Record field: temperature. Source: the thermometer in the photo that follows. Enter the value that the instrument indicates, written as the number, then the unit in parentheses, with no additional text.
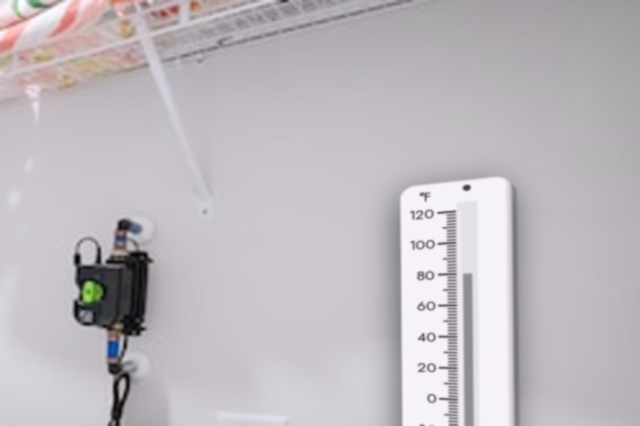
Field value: 80 (°F)
